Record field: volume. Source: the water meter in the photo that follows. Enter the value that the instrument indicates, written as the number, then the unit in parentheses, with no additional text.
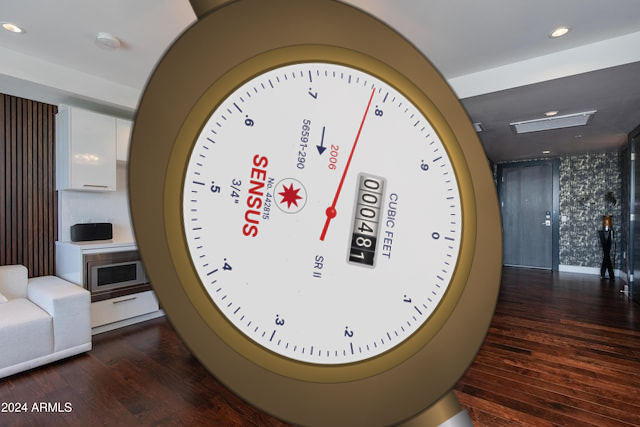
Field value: 480.78 (ft³)
